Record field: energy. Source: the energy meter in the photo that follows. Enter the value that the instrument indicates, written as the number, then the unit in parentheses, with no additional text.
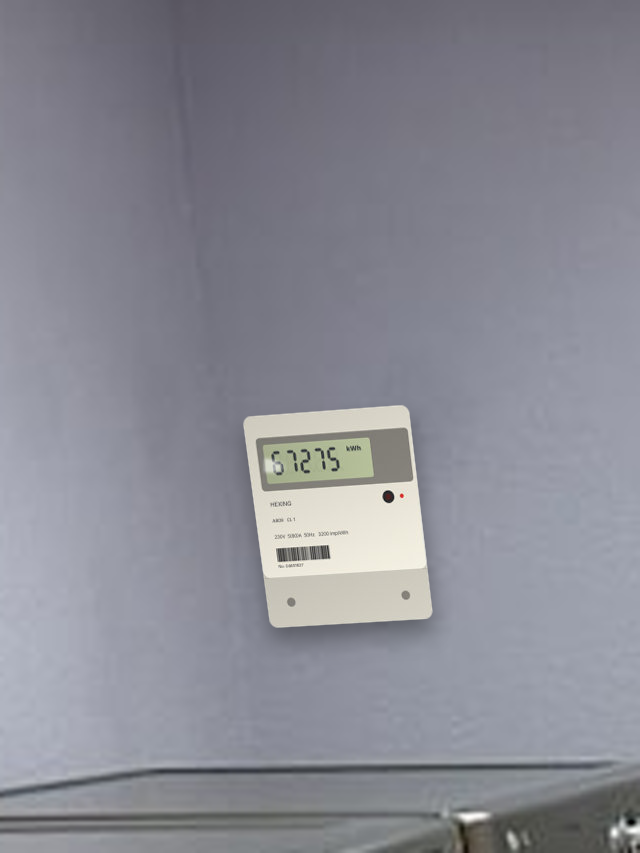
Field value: 67275 (kWh)
